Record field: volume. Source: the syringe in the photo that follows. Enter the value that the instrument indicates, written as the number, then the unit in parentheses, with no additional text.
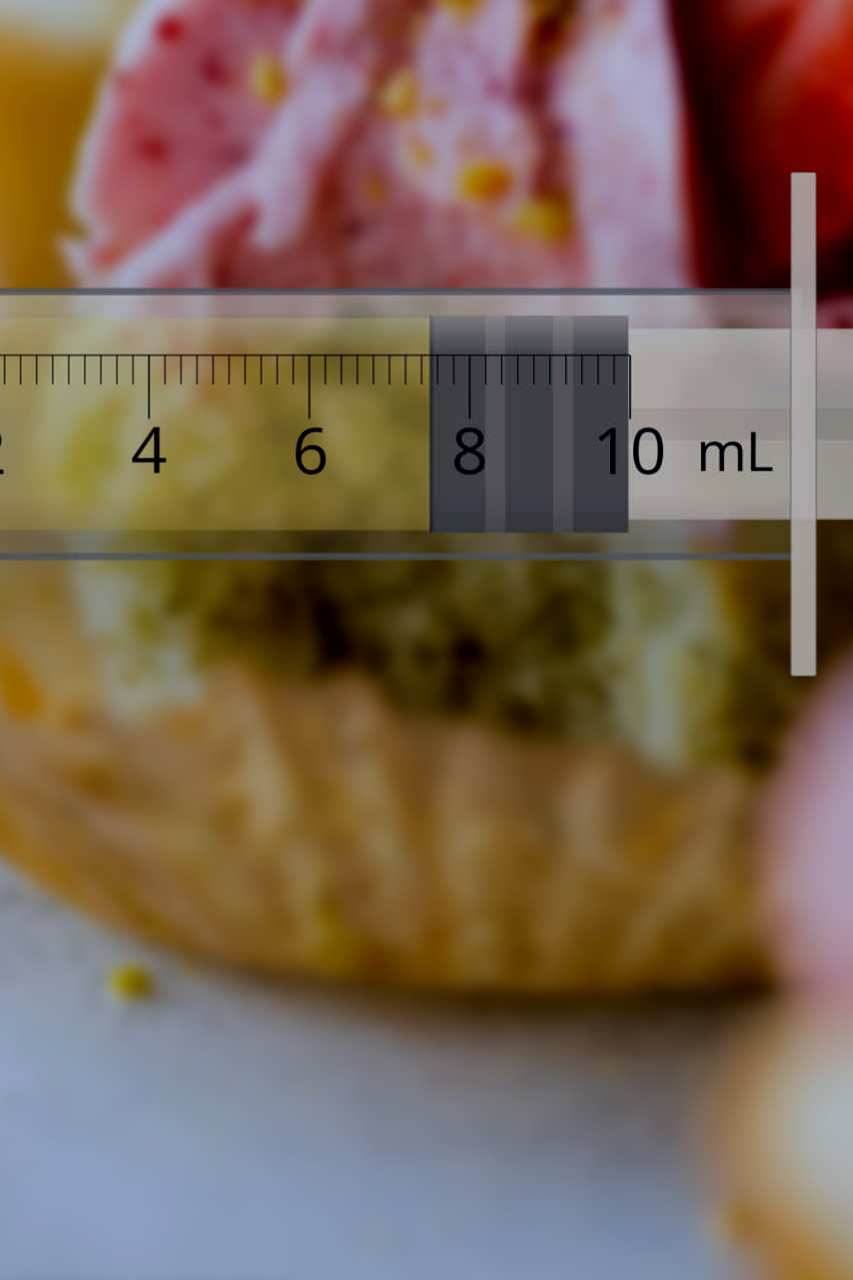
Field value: 7.5 (mL)
